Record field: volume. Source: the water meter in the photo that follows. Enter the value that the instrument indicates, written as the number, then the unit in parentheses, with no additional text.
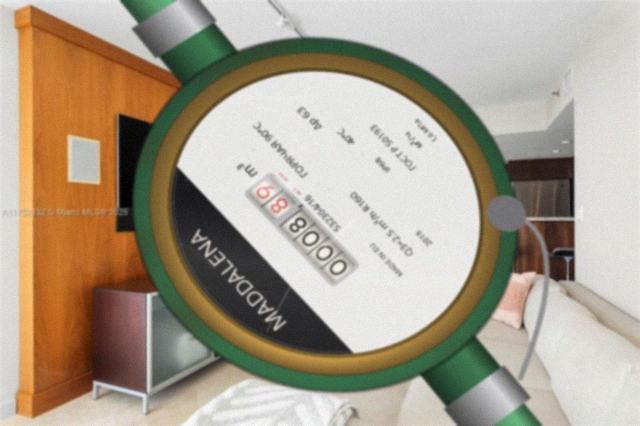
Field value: 8.89 (m³)
